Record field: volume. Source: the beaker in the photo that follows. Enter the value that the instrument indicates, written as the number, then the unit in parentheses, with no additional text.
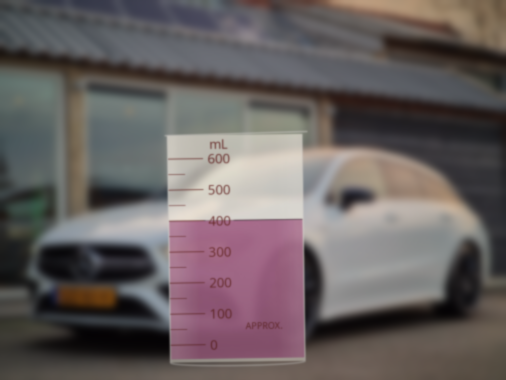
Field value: 400 (mL)
